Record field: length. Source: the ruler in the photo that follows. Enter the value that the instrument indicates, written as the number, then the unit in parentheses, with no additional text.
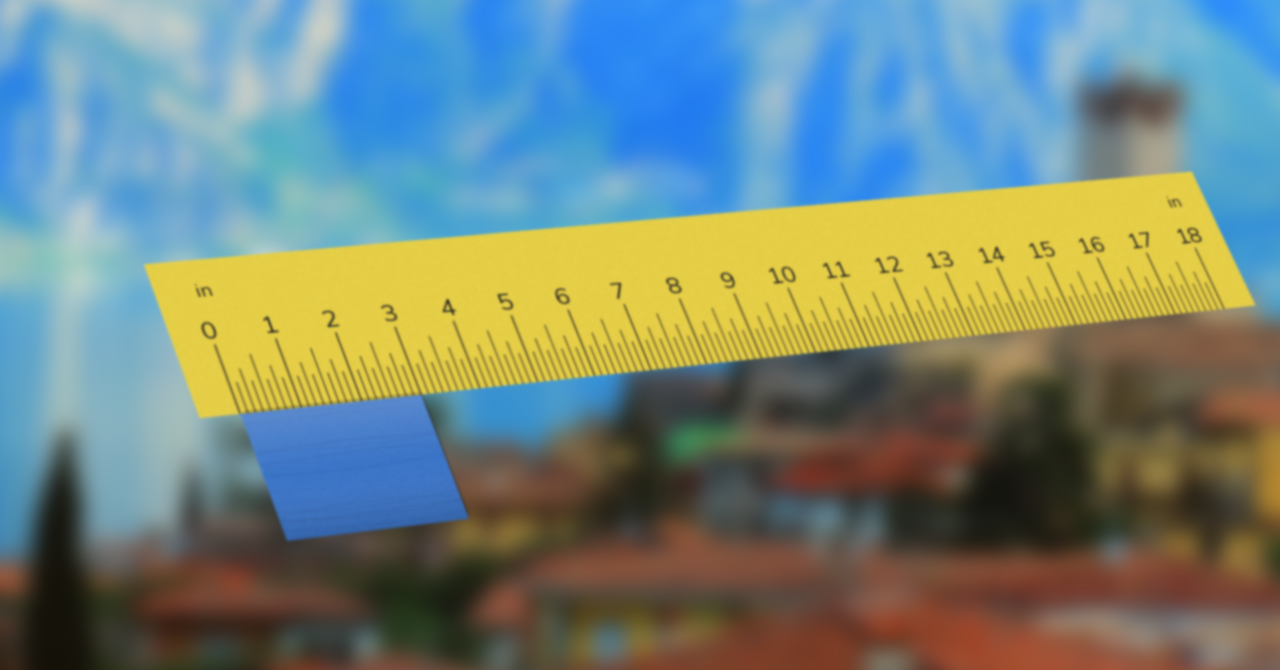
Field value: 3 (in)
